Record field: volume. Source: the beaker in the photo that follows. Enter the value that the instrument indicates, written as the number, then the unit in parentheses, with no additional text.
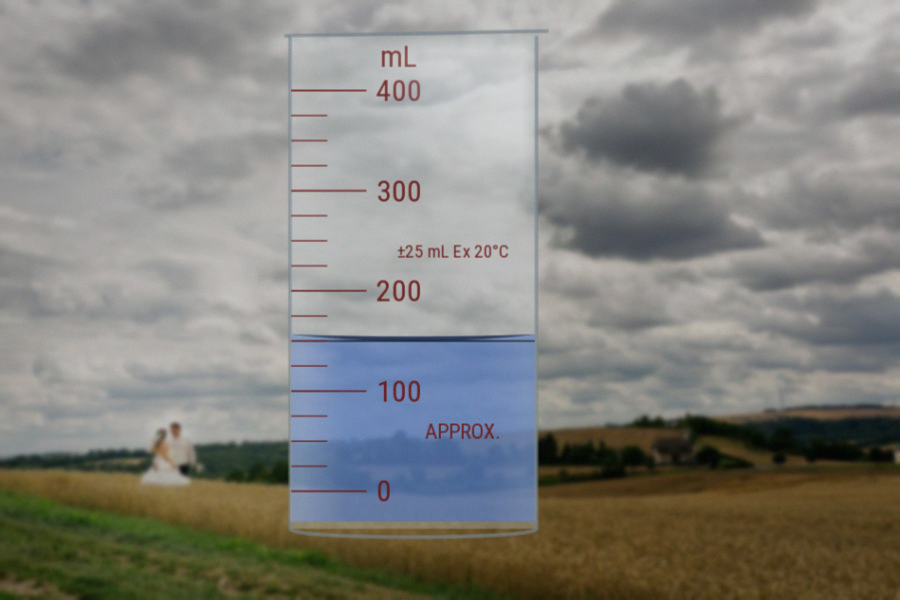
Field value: 150 (mL)
